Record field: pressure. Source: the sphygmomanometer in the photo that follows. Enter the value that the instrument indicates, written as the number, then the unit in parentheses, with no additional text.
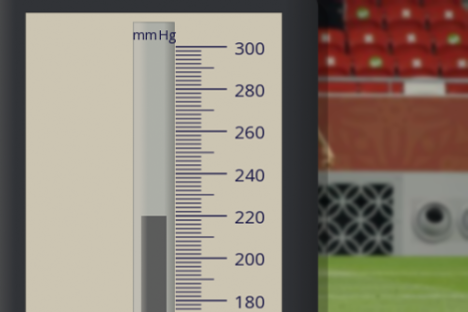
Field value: 220 (mmHg)
